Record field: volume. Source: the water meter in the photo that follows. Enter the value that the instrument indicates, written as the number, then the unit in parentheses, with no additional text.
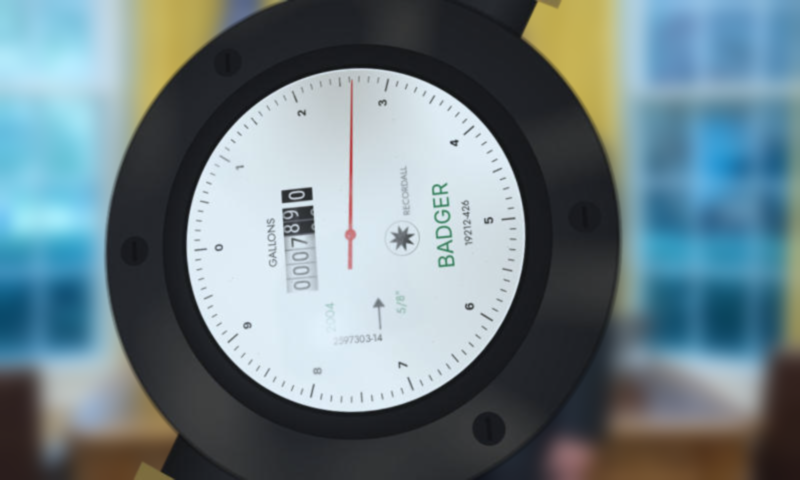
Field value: 7892.6 (gal)
